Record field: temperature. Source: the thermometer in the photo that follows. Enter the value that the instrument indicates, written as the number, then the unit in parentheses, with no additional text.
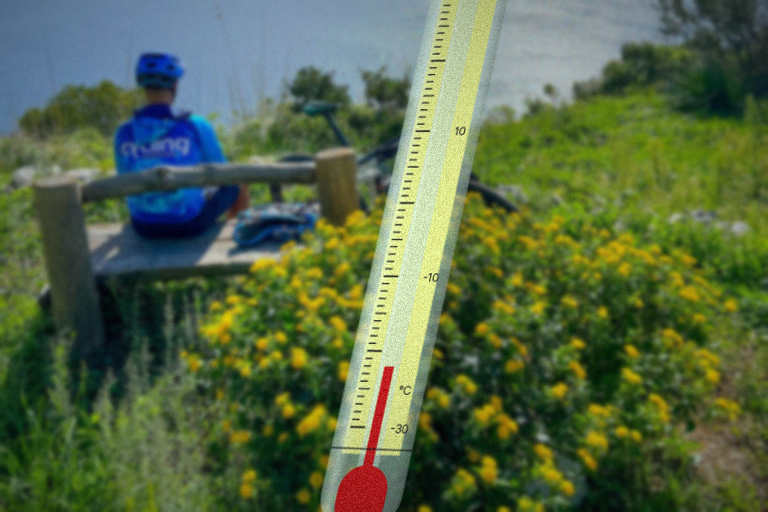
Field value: -22 (°C)
